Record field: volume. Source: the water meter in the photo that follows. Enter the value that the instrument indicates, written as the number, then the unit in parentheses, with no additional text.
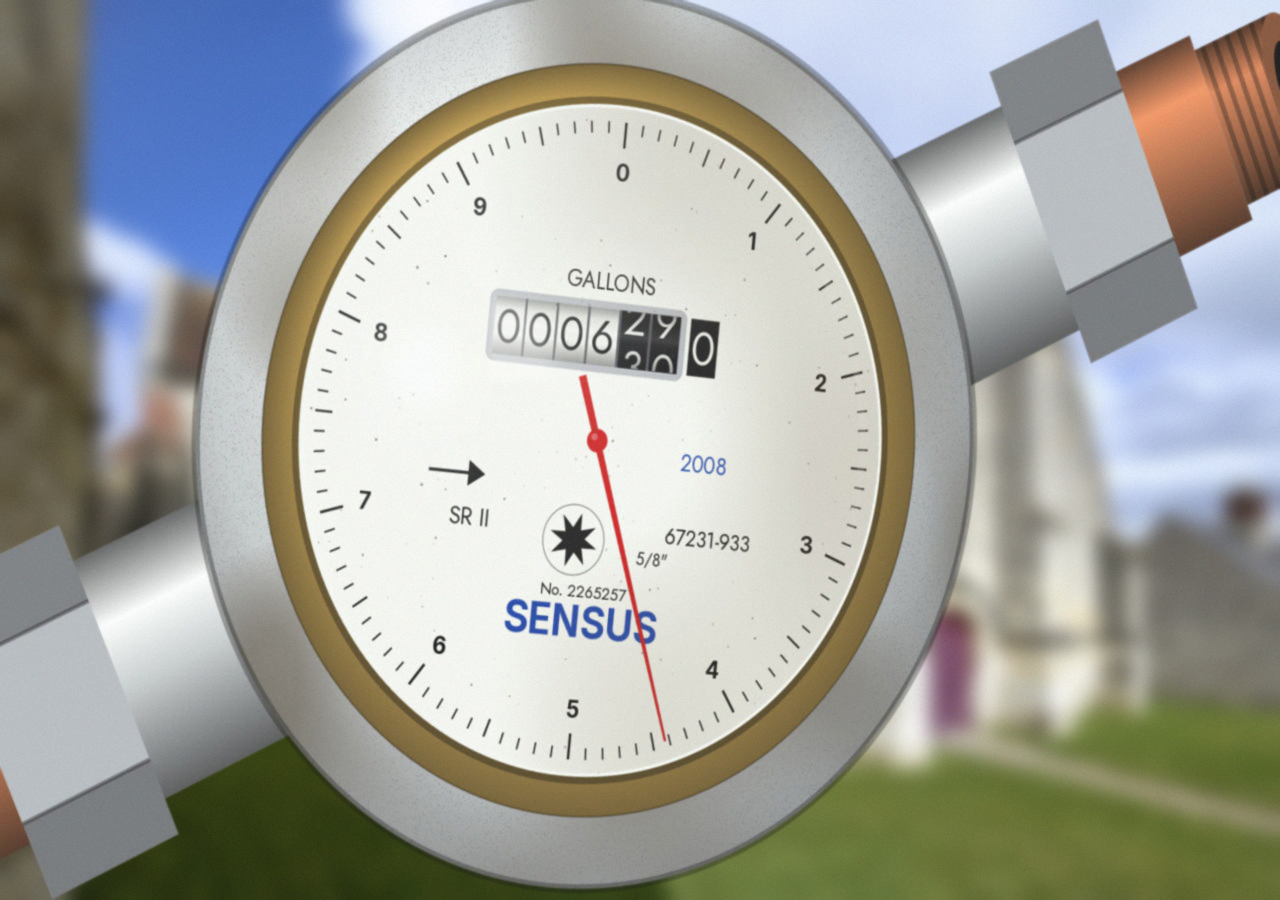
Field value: 6294.4 (gal)
